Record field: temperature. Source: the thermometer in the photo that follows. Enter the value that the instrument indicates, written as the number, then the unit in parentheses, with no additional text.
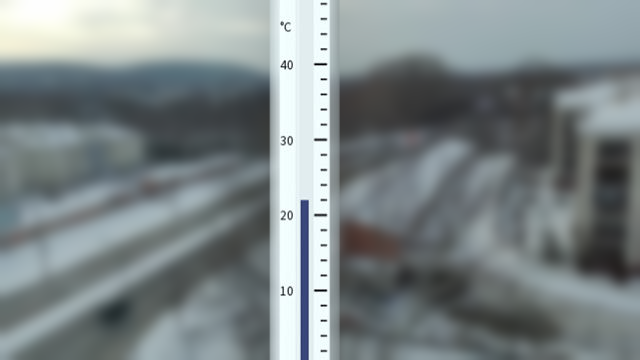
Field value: 22 (°C)
